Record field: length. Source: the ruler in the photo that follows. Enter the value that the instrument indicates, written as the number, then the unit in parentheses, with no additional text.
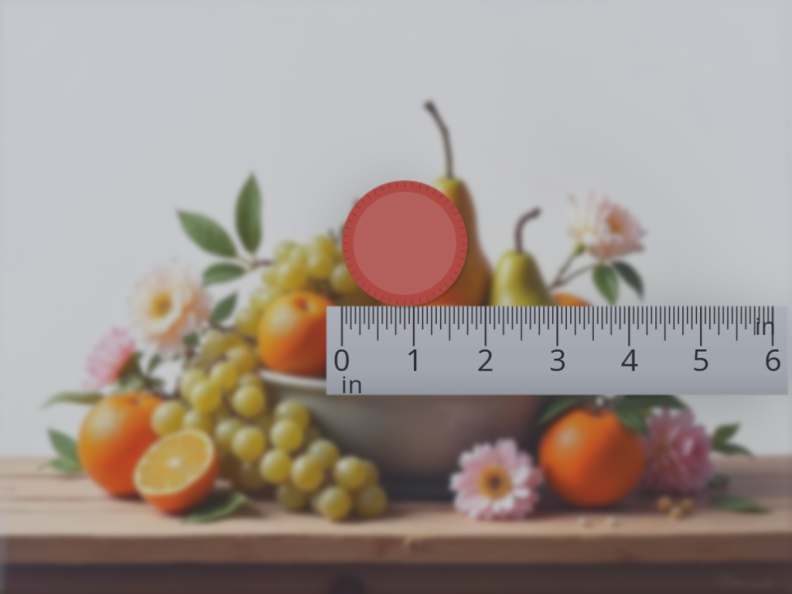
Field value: 1.75 (in)
